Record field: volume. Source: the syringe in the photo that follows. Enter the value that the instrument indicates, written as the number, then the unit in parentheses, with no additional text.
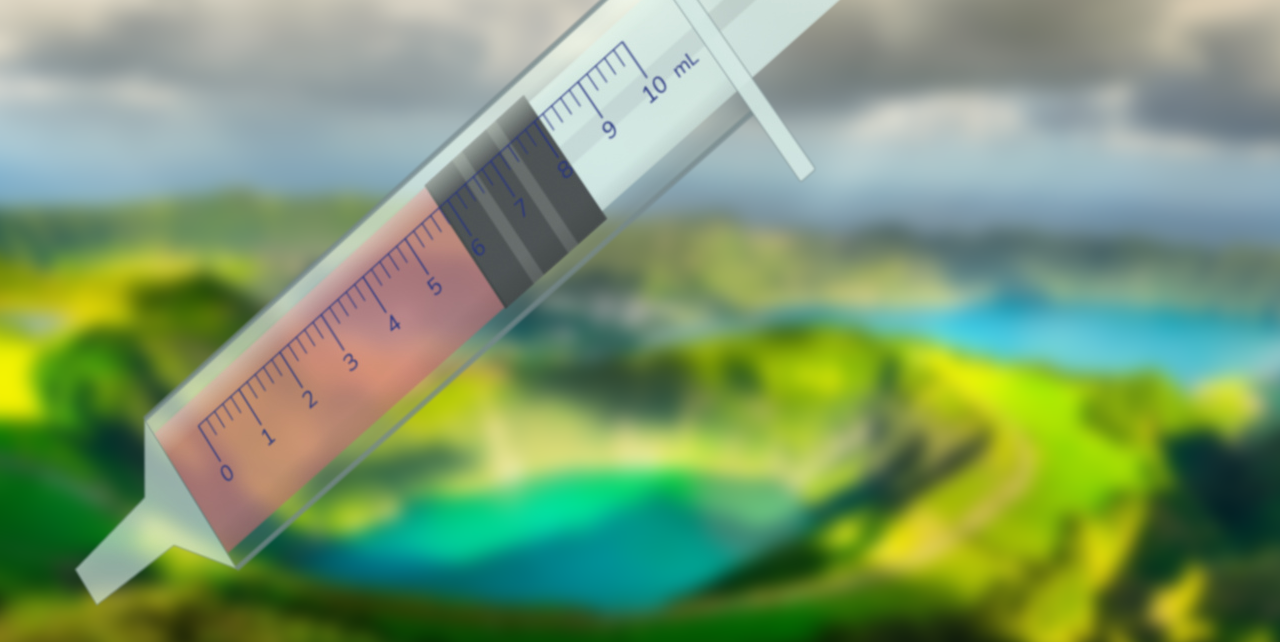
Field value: 5.8 (mL)
